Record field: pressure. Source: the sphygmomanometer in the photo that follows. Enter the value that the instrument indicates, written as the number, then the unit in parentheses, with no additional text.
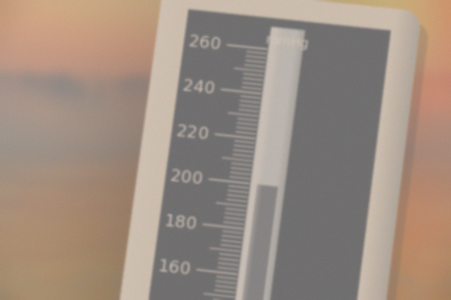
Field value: 200 (mmHg)
